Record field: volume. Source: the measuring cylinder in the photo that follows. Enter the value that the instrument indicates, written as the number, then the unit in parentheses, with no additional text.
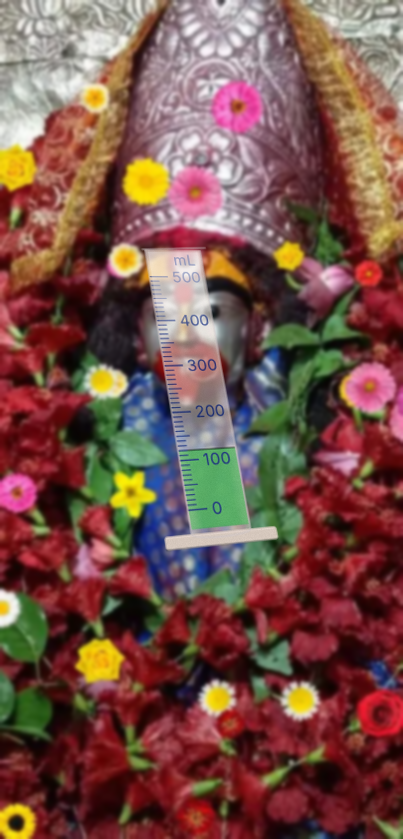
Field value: 120 (mL)
